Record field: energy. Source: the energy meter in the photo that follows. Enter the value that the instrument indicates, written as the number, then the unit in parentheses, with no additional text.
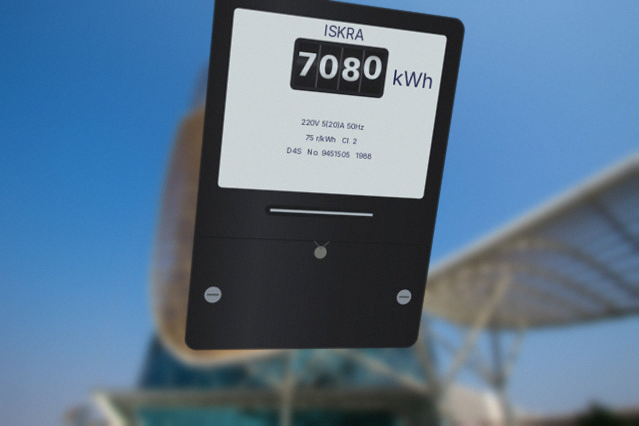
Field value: 7080 (kWh)
